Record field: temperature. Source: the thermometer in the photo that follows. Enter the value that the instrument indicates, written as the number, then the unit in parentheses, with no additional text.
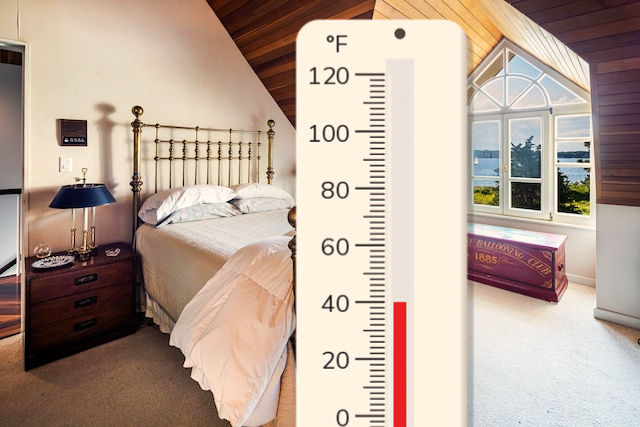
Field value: 40 (°F)
